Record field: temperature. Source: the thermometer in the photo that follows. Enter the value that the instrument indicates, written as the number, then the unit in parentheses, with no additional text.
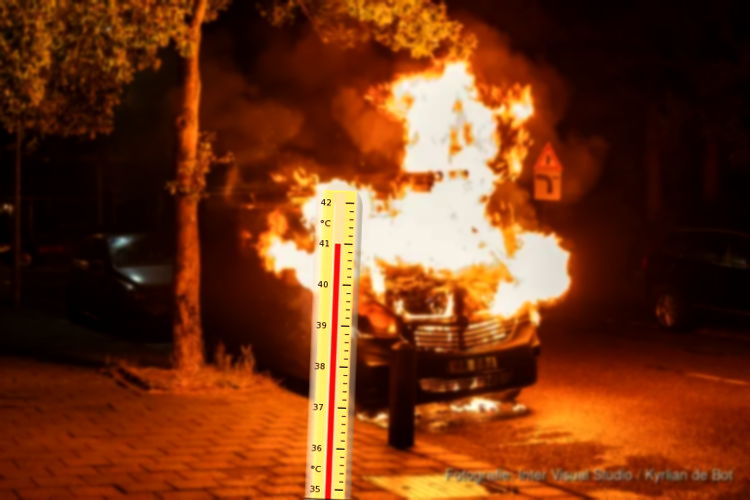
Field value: 41 (°C)
